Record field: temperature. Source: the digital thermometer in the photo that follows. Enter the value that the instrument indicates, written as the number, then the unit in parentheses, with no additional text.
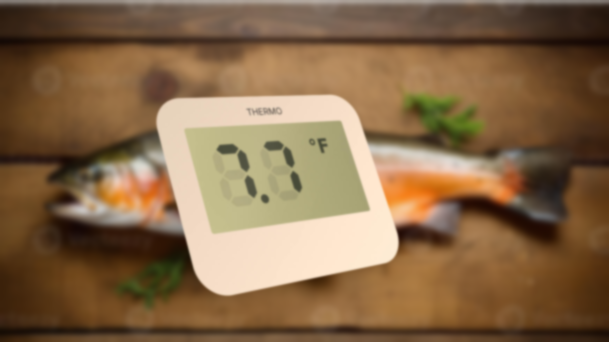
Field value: 7.7 (°F)
